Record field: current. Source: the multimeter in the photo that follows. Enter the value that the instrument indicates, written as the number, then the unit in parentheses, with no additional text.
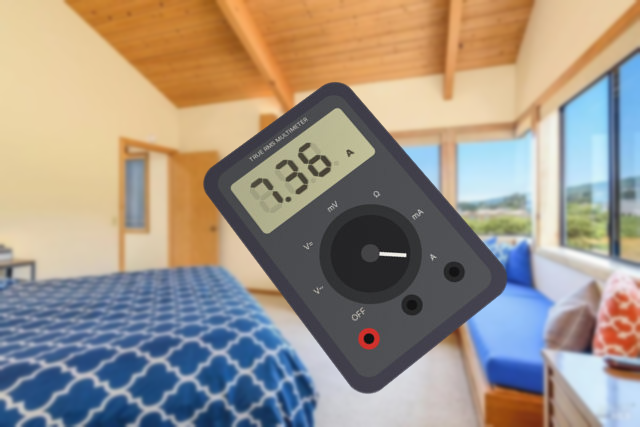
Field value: 7.36 (A)
